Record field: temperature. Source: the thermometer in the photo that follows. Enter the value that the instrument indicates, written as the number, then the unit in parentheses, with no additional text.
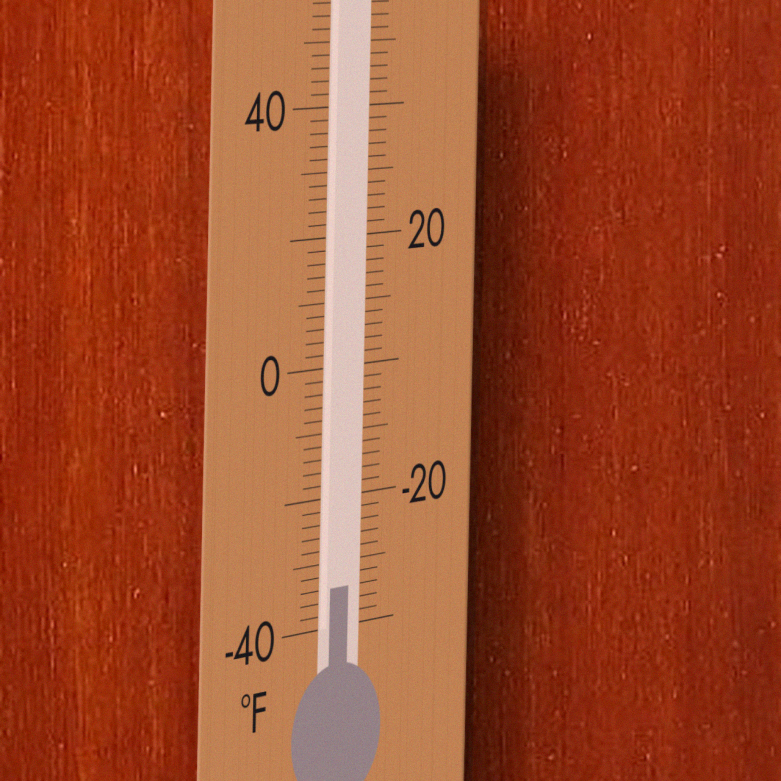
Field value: -34 (°F)
